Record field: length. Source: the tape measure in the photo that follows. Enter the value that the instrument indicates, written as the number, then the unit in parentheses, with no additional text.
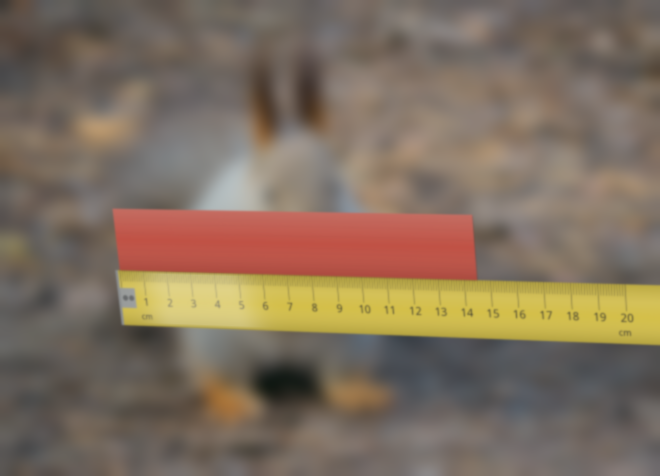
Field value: 14.5 (cm)
